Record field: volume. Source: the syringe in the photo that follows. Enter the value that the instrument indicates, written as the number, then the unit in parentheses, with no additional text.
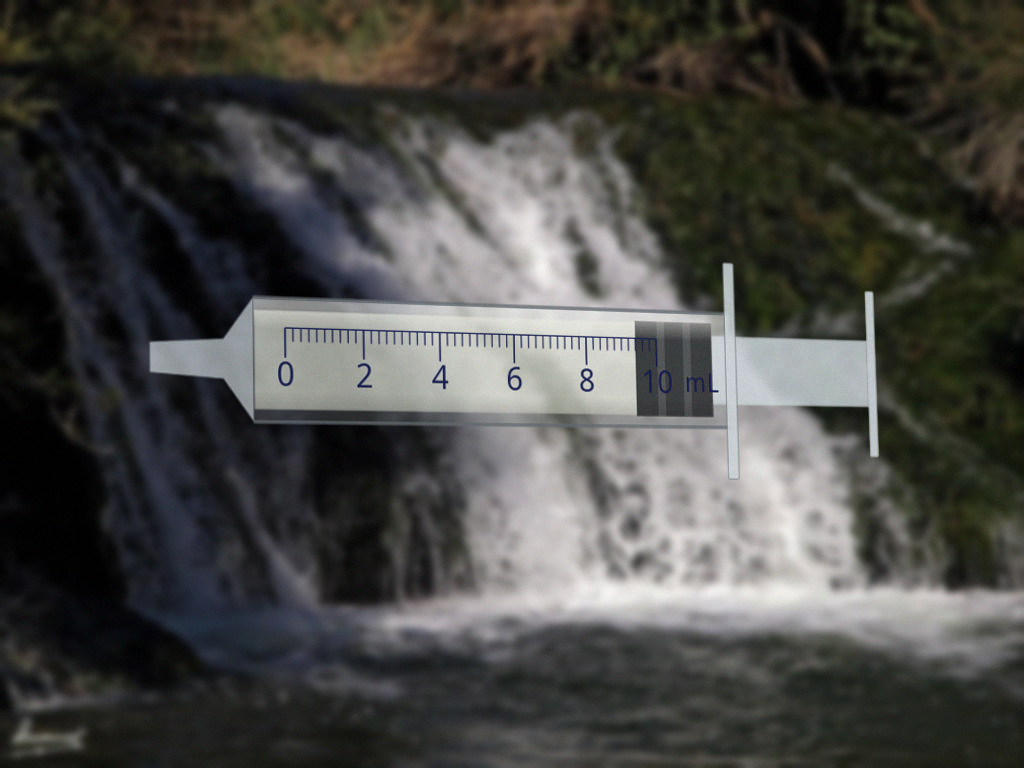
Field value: 9.4 (mL)
